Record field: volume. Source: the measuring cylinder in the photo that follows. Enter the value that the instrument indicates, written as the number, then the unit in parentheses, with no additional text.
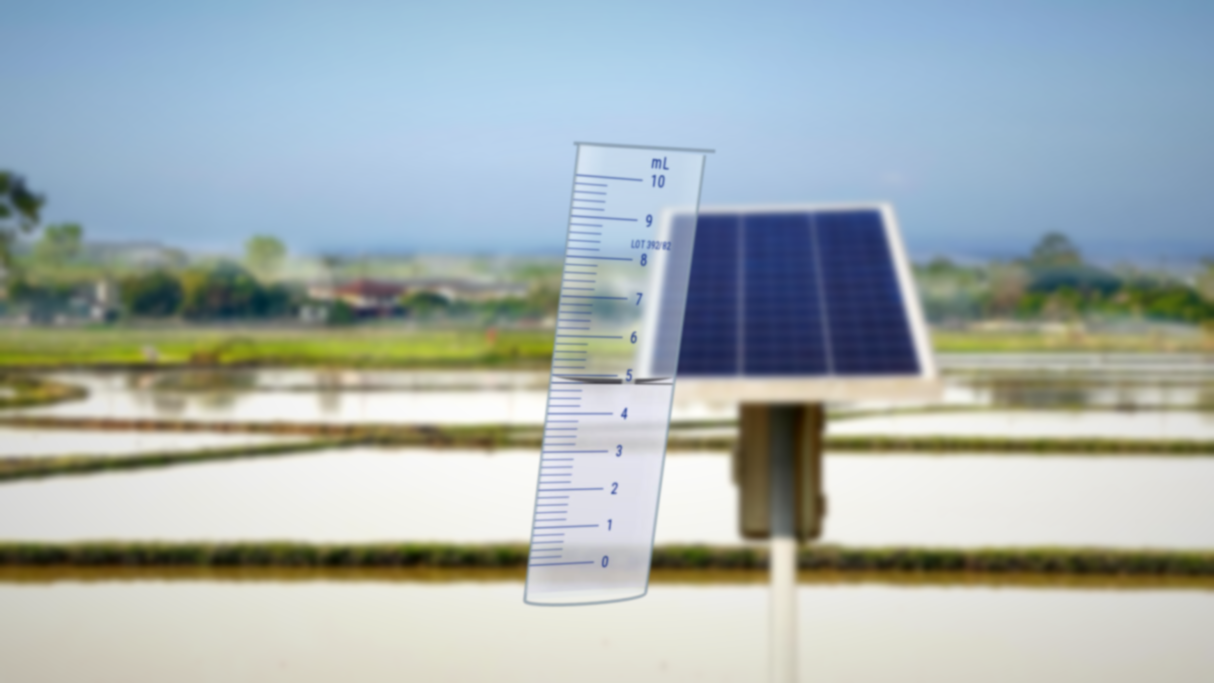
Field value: 4.8 (mL)
